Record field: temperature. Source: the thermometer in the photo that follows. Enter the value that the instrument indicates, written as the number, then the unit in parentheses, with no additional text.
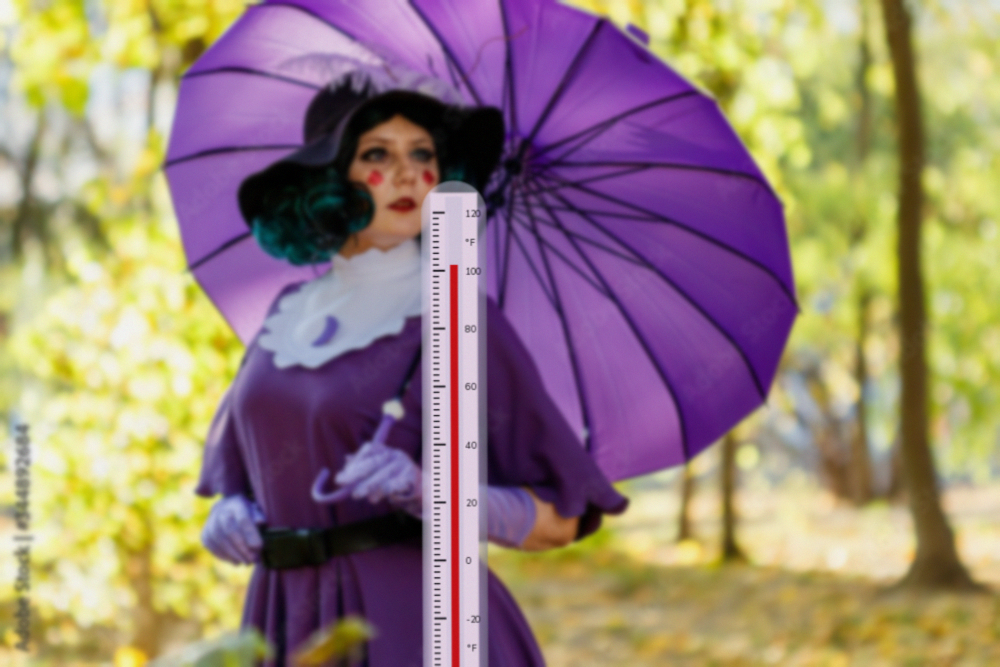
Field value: 102 (°F)
